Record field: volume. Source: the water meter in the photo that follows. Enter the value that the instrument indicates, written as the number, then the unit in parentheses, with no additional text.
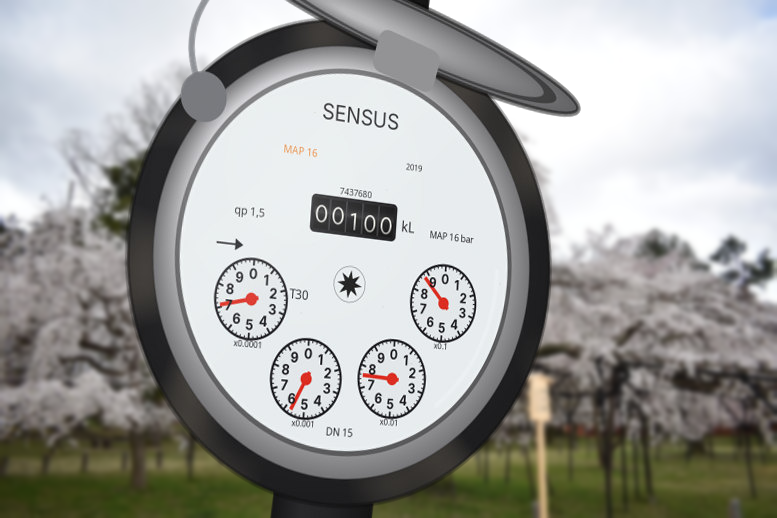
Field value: 99.8757 (kL)
